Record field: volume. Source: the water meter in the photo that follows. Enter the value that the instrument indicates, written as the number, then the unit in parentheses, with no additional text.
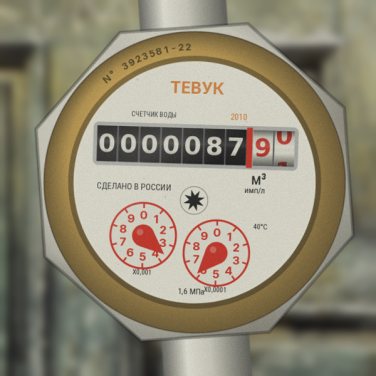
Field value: 87.9036 (m³)
